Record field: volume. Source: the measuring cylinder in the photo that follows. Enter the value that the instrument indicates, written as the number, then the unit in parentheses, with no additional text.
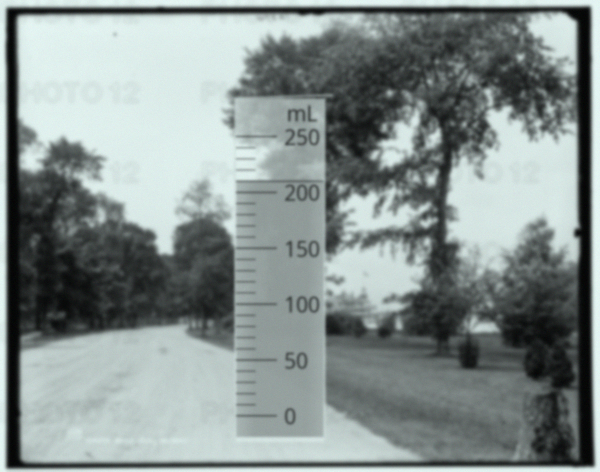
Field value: 210 (mL)
